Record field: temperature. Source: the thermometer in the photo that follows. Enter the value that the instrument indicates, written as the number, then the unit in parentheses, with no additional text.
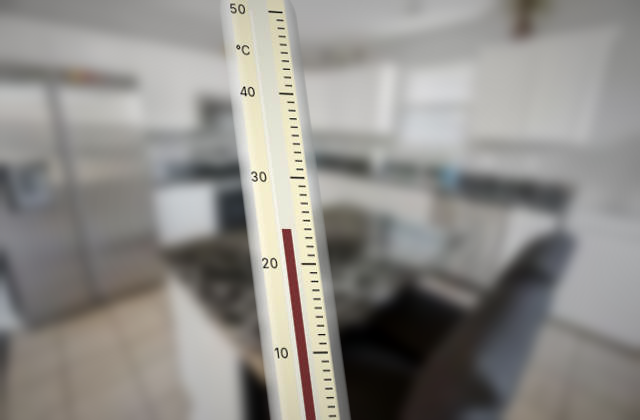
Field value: 24 (°C)
